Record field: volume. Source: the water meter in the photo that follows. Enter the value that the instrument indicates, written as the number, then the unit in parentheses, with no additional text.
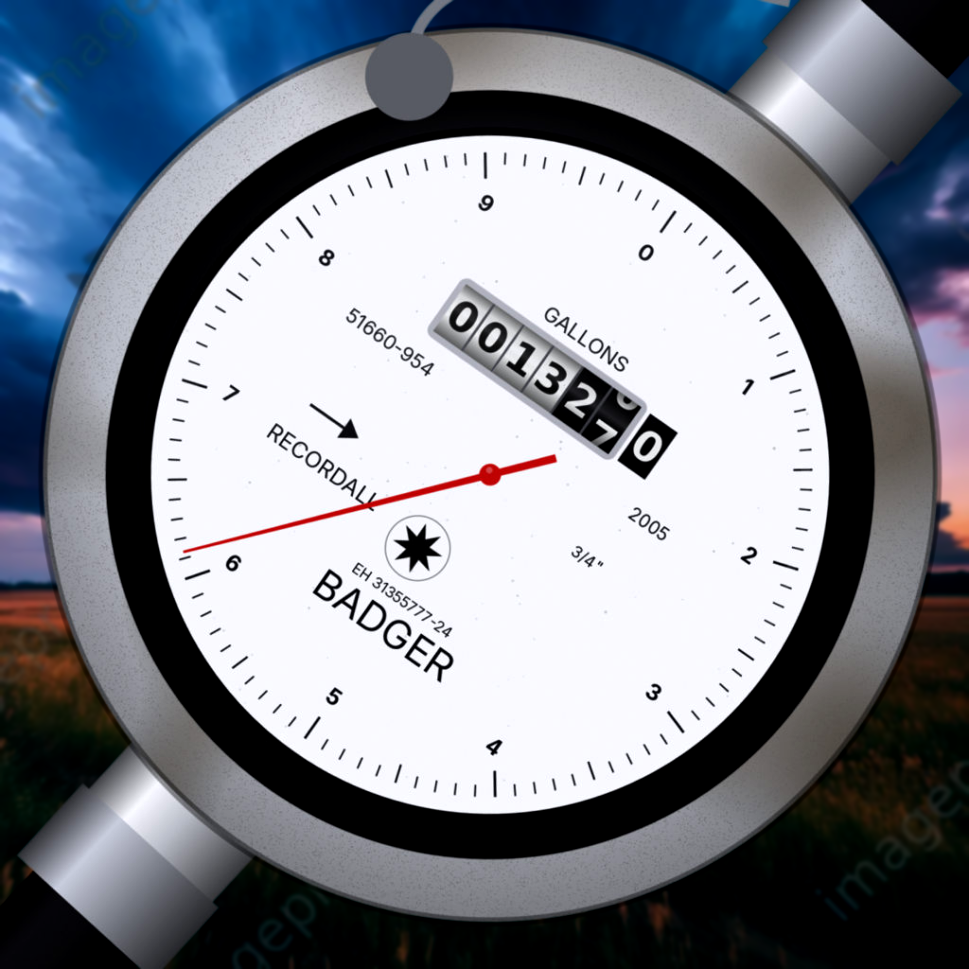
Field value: 13266.1 (gal)
